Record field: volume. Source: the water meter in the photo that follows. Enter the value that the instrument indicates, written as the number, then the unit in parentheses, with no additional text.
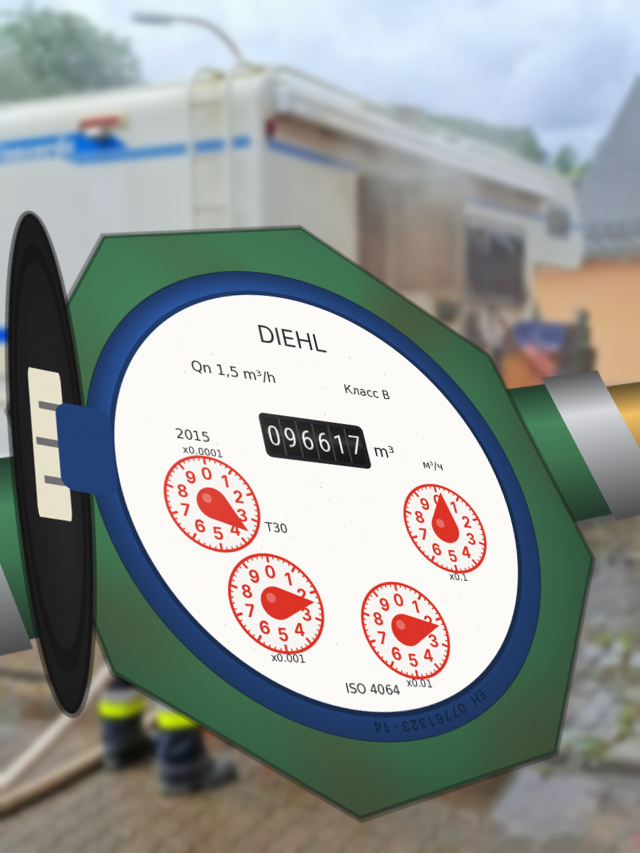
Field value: 96617.0223 (m³)
